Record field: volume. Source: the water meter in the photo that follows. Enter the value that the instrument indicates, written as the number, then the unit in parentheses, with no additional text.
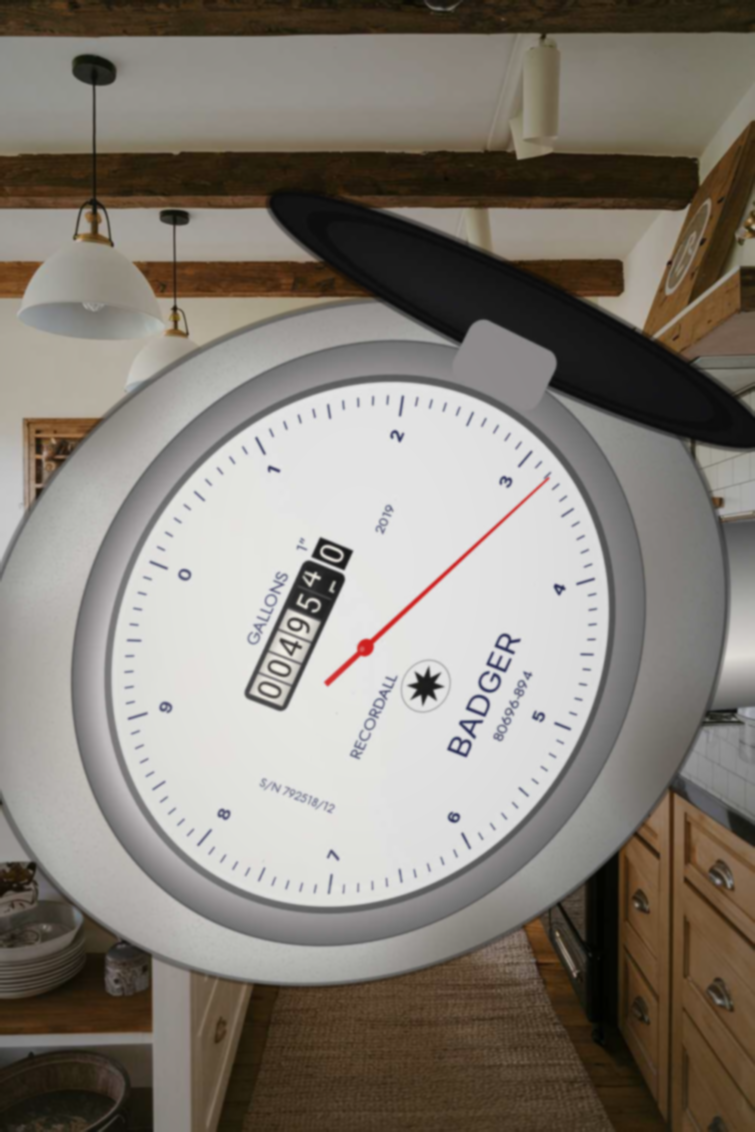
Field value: 49543.2 (gal)
